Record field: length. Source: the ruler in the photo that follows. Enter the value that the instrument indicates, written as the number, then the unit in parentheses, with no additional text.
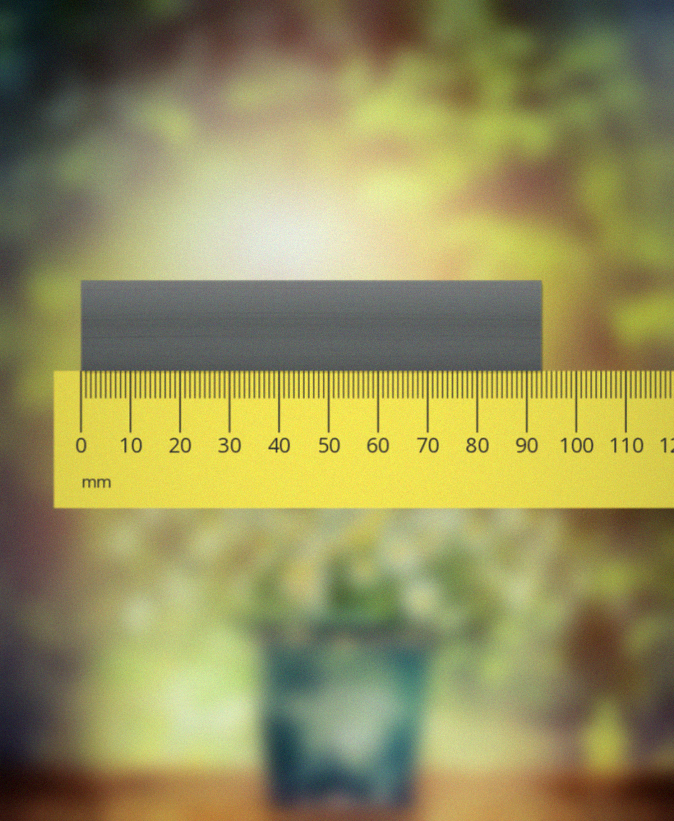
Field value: 93 (mm)
